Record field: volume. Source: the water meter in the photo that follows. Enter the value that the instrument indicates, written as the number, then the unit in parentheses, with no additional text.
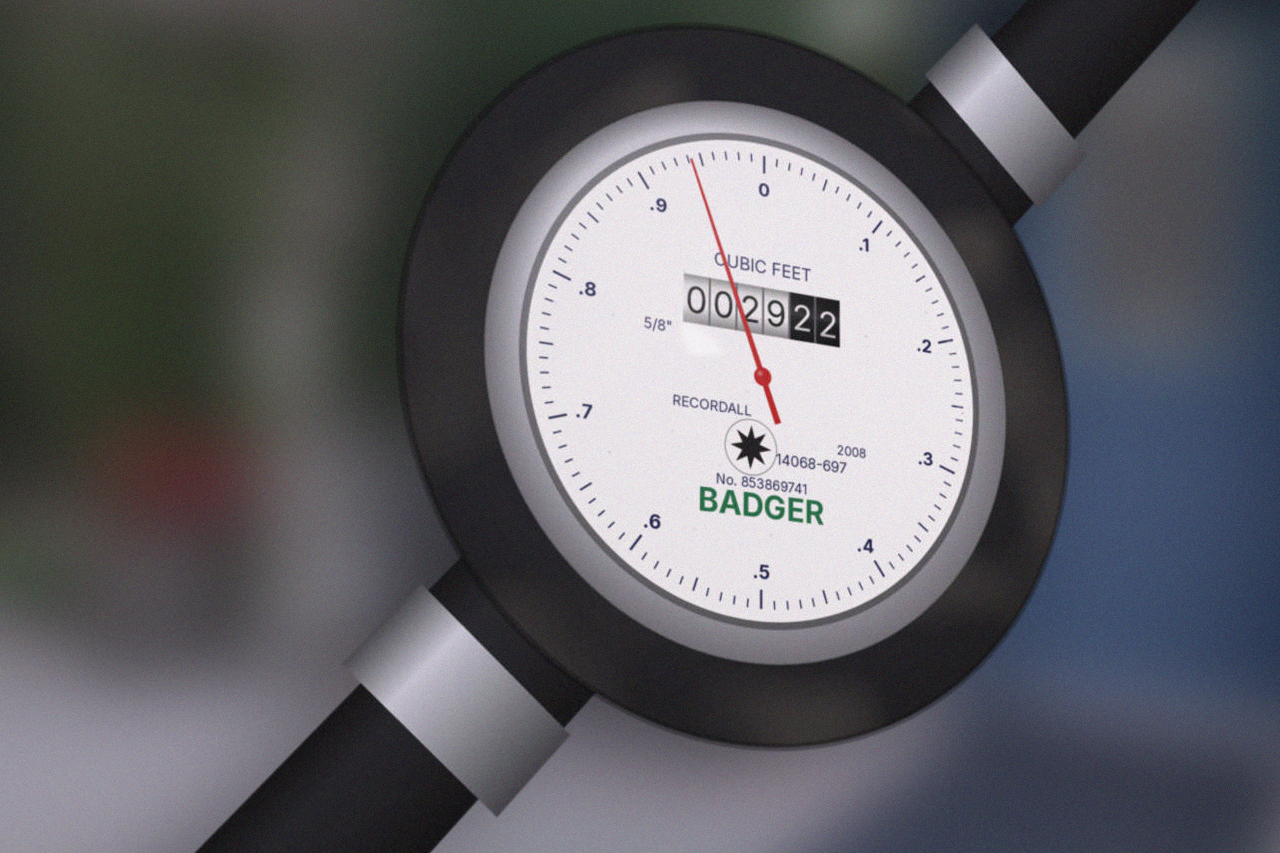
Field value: 2921.94 (ft³)
